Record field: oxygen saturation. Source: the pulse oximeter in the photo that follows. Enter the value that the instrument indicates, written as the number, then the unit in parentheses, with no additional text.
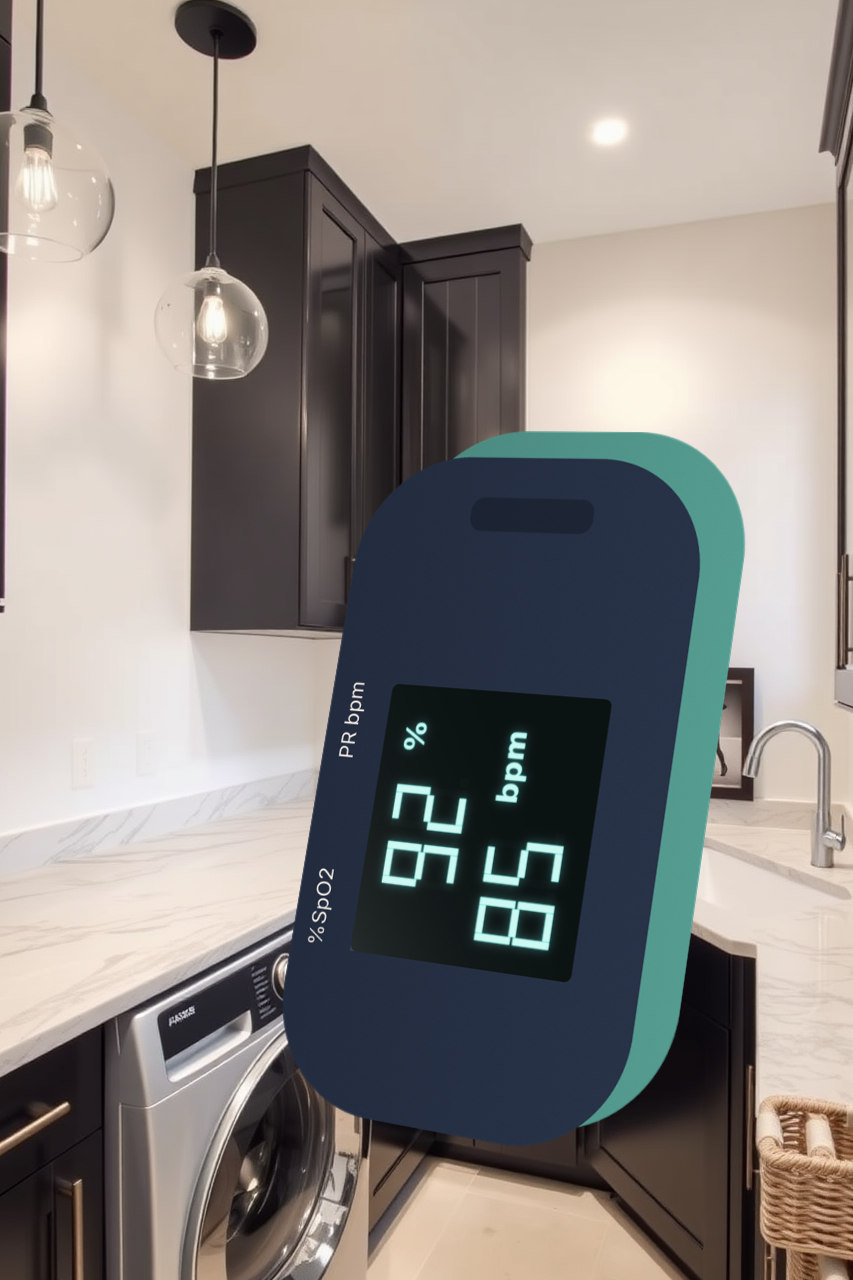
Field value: 92 (%)
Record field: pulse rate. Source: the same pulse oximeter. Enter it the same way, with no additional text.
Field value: 85 (bpm)
